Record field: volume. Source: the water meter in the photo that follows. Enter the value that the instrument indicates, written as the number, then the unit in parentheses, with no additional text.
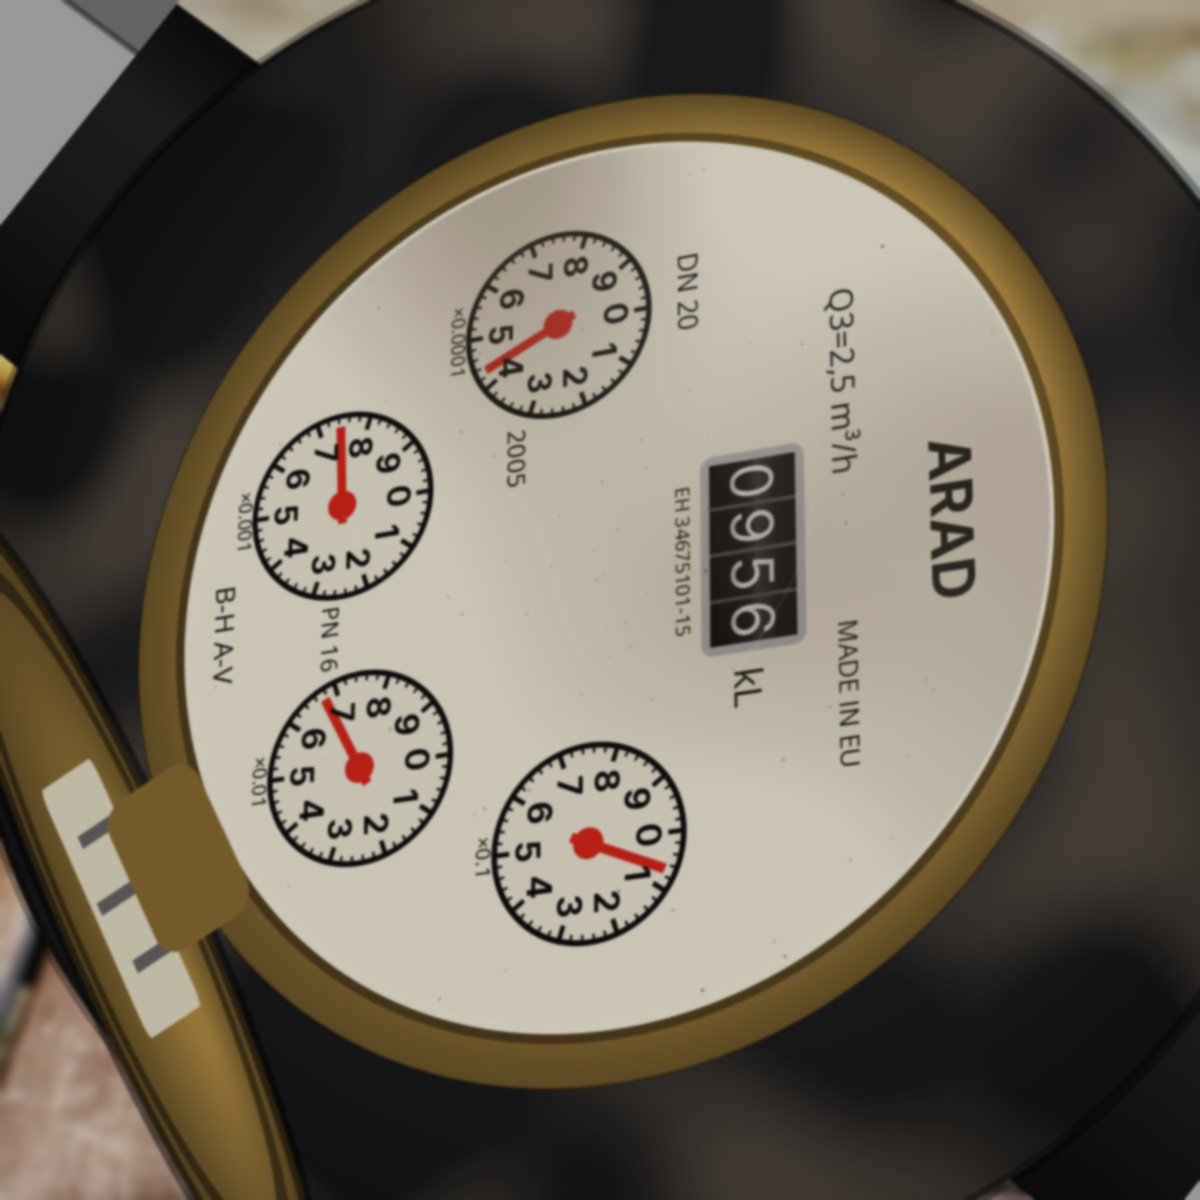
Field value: 956.0674 (kL)
